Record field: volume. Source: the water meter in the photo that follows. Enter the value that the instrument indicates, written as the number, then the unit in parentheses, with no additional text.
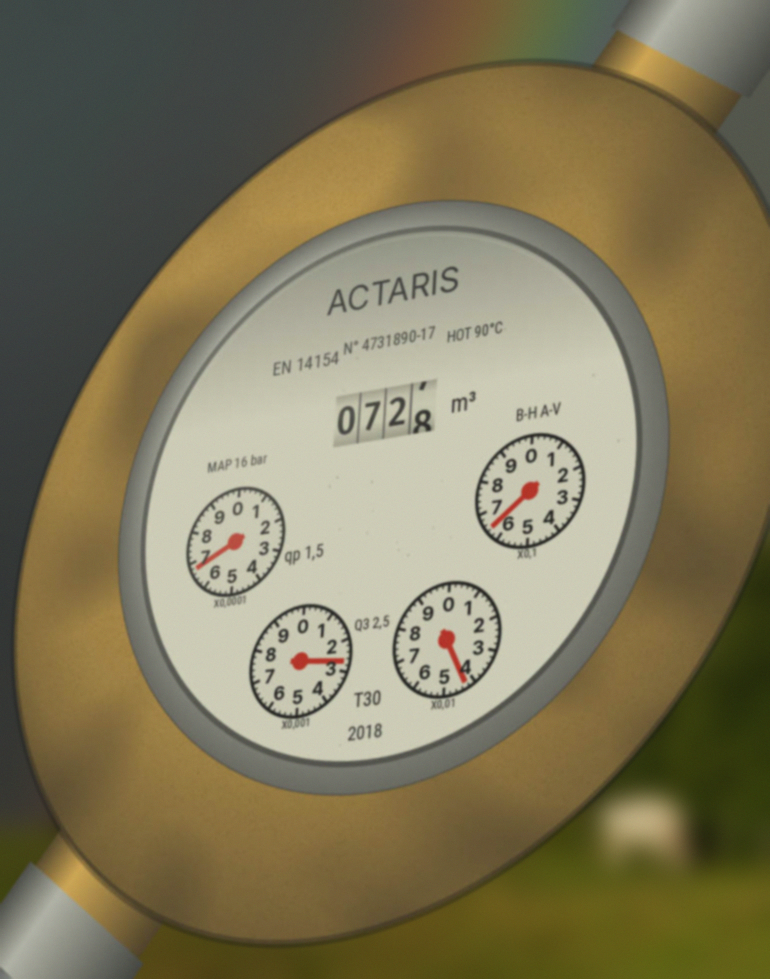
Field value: 727.6426 (m³)
